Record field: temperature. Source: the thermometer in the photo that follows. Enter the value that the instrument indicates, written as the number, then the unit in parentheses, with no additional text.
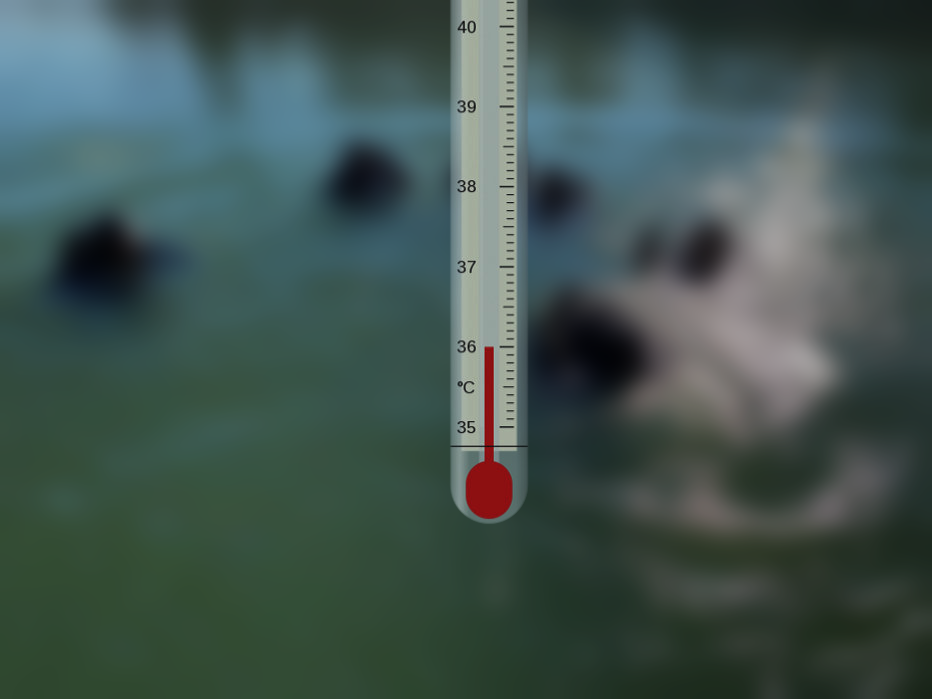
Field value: 36 (°C)
